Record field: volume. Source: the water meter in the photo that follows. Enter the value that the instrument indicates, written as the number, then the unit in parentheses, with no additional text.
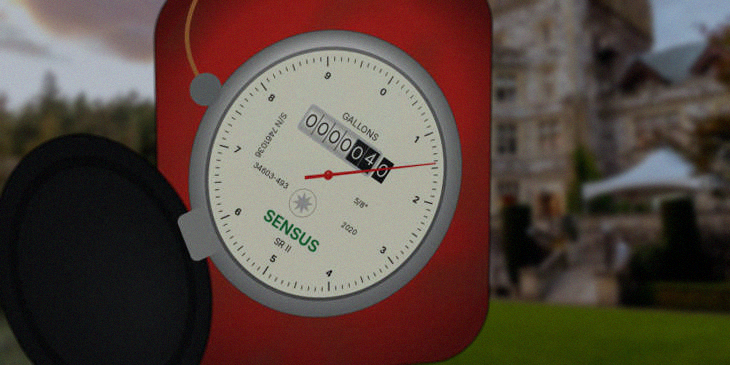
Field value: 41.4 (gal)
